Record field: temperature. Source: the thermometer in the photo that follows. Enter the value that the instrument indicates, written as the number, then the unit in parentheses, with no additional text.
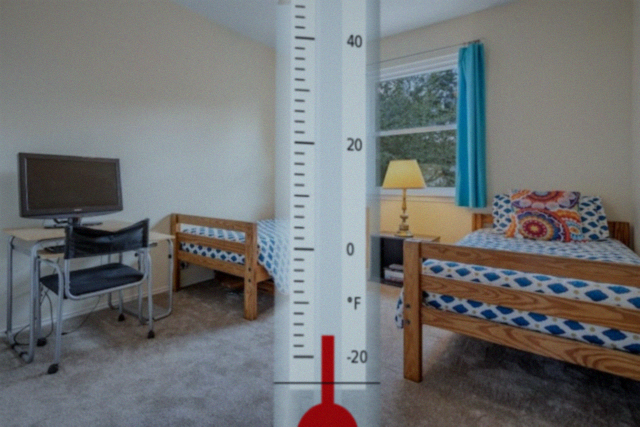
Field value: -16 (°F)
